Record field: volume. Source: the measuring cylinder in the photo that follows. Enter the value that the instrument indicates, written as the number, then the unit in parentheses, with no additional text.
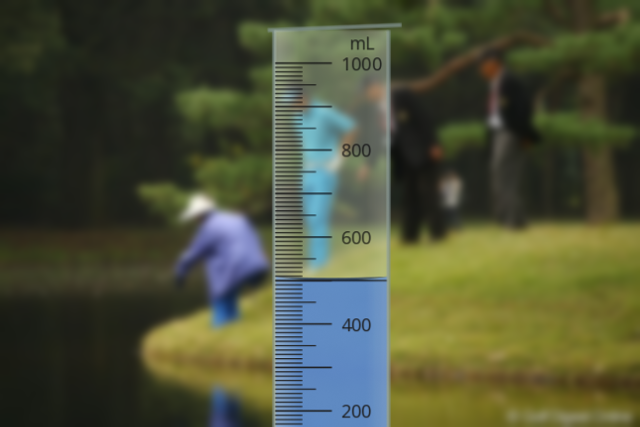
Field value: 500 (mL)
